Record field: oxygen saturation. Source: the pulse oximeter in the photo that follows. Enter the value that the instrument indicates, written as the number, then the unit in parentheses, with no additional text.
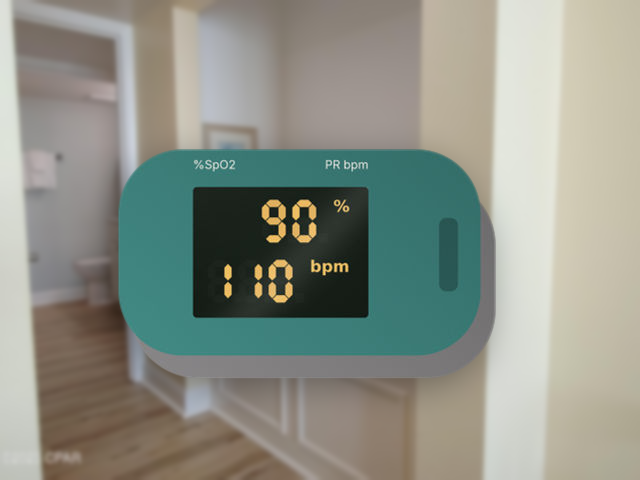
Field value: 90 (%)
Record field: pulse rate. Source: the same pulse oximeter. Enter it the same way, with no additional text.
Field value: 110 (bpm)
